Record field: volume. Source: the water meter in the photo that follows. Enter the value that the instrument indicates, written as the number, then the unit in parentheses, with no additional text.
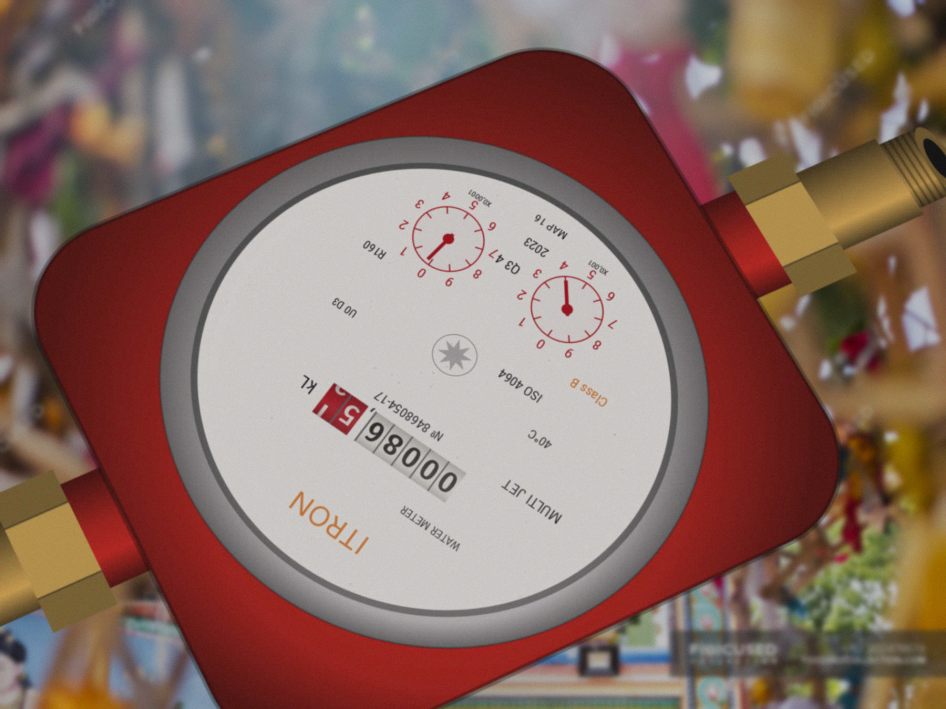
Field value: 86.5140 (kL)
